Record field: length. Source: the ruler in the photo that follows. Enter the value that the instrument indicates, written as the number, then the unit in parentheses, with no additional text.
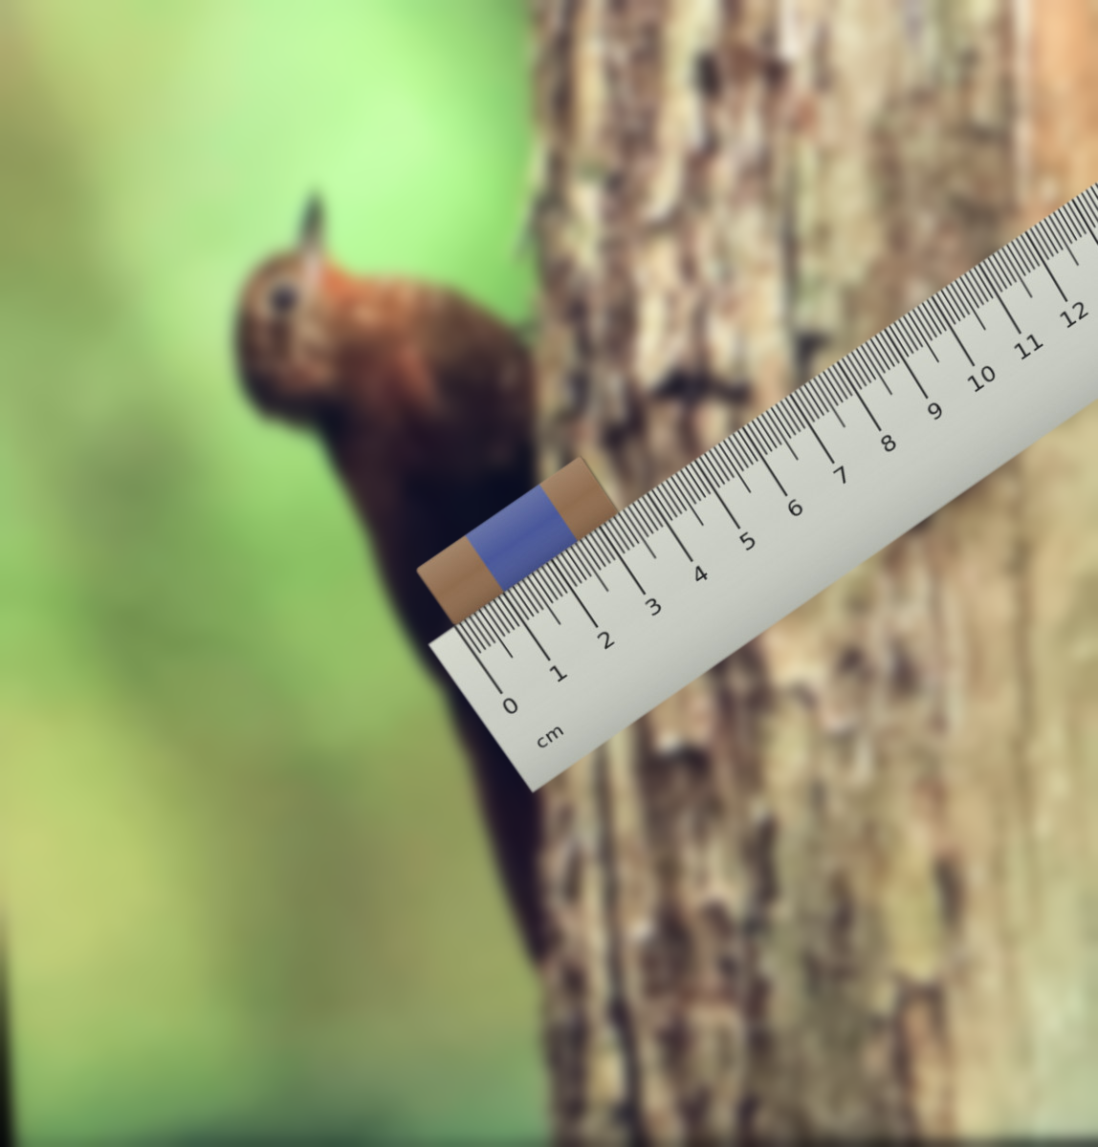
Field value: 3.4 (cm)
